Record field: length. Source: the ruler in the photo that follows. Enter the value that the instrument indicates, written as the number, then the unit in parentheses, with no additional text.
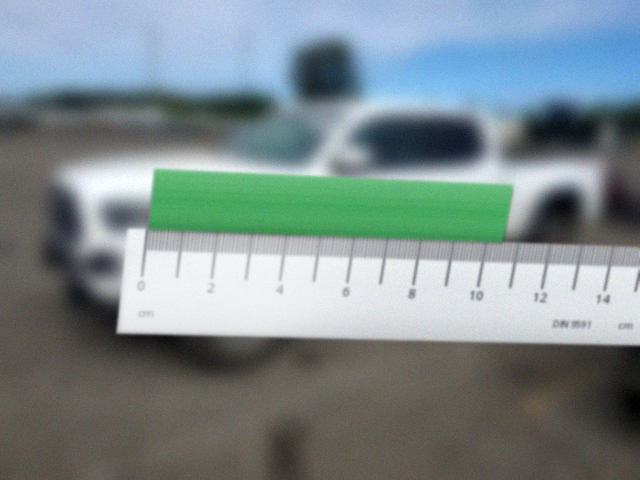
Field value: 10.5 (cm)
